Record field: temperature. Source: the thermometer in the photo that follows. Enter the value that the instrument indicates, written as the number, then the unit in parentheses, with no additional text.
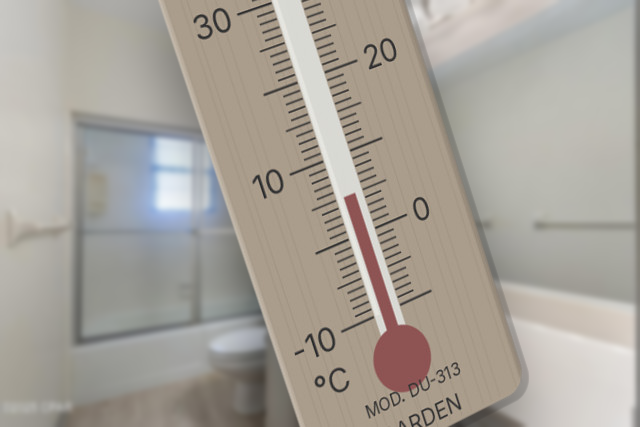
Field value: 5 (°C)
